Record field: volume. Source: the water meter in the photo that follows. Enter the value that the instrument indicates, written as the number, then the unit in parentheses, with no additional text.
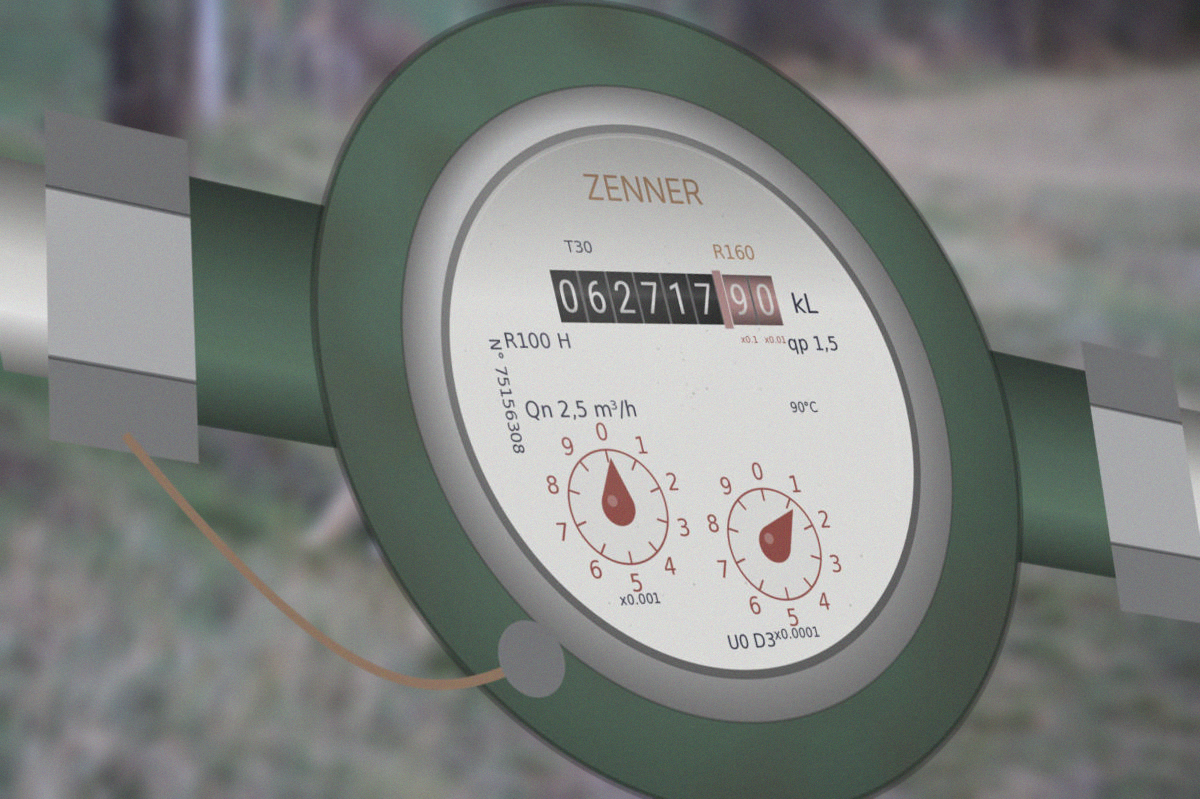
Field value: 62717.9001 (kL)
